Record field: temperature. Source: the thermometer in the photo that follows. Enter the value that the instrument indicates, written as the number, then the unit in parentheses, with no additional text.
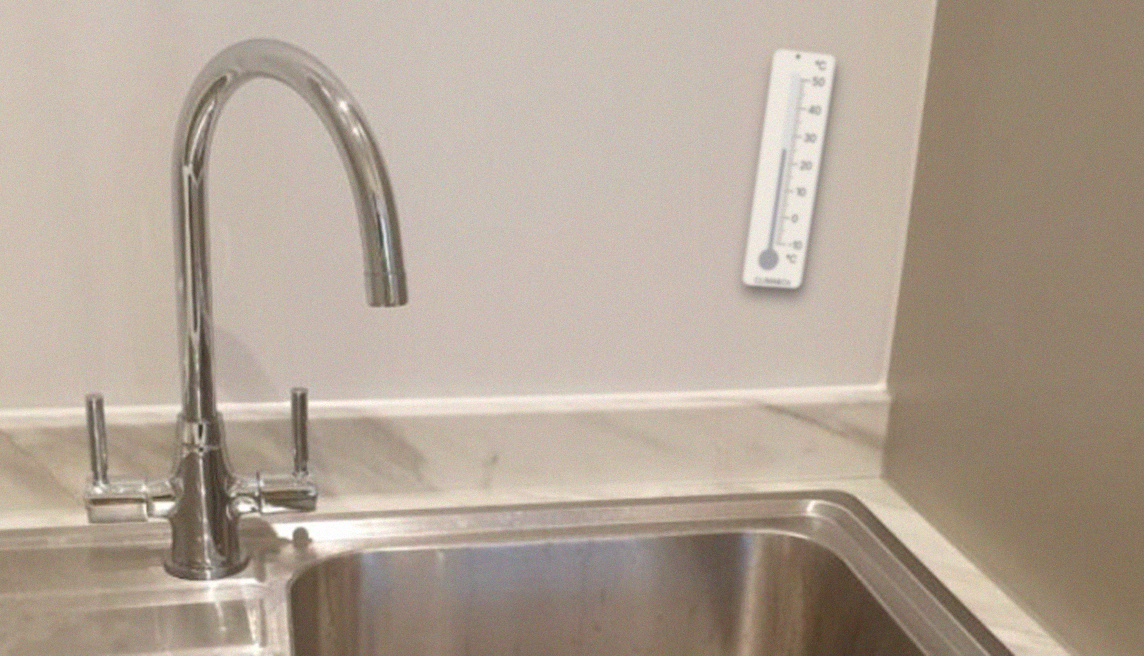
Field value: 25 (°C)
